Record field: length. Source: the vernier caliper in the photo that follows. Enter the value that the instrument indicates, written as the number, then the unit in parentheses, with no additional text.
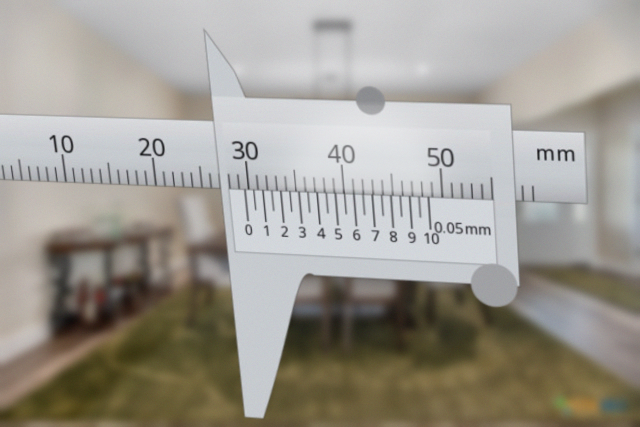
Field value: 29.6 (mm)
